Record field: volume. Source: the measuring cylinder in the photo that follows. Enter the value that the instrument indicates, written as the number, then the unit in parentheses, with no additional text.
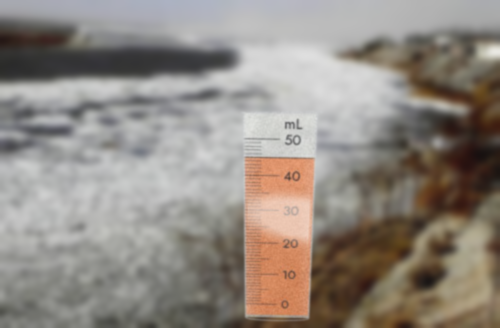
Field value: 45 (mL)
